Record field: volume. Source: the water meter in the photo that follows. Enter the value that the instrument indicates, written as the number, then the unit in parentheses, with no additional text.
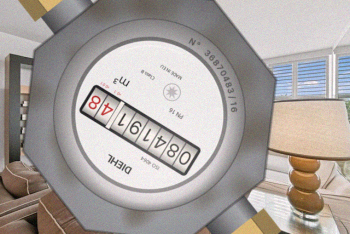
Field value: 84191.48 (m³)
